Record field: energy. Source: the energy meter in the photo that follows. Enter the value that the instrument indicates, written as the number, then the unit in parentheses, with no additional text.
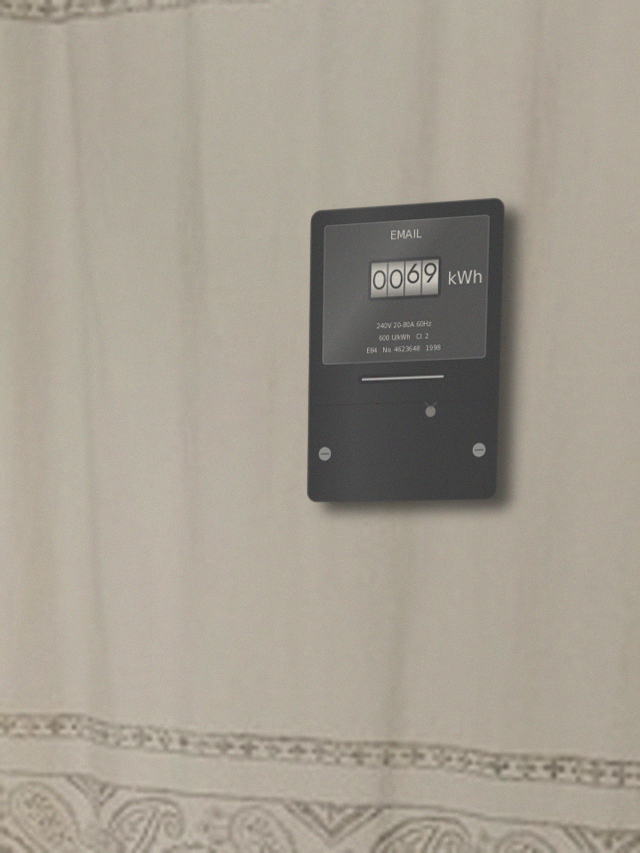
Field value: 69 (kWh)
